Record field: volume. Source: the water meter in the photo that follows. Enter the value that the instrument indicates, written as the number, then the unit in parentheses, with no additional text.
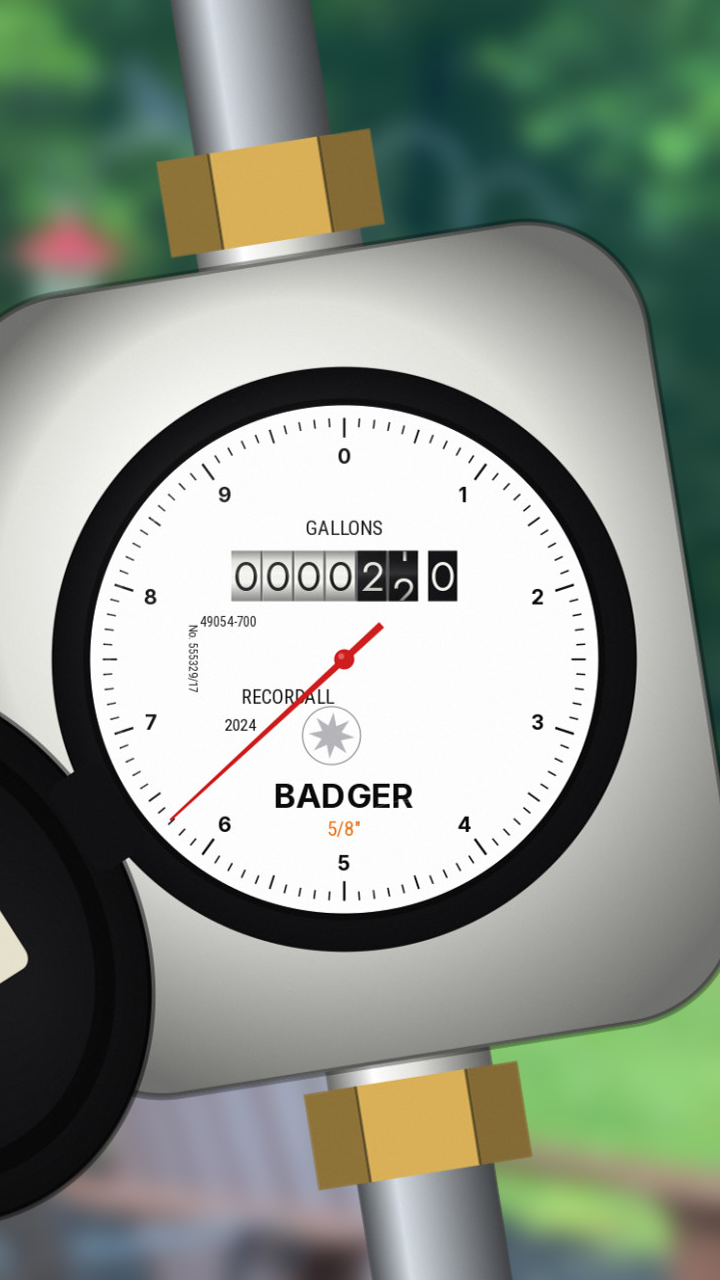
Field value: 216.3 (gal)
